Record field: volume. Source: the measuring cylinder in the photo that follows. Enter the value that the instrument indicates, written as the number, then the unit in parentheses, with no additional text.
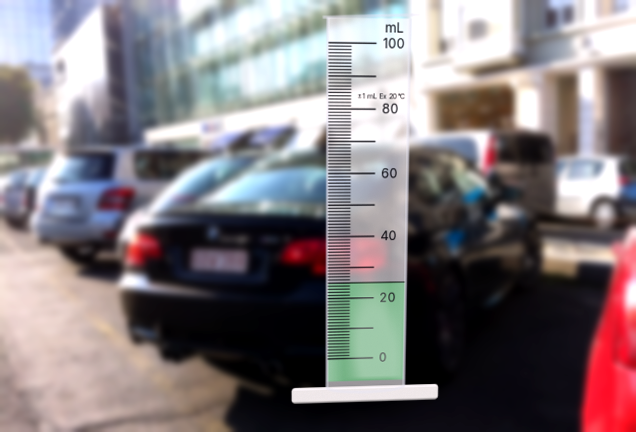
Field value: 25 (mL)
